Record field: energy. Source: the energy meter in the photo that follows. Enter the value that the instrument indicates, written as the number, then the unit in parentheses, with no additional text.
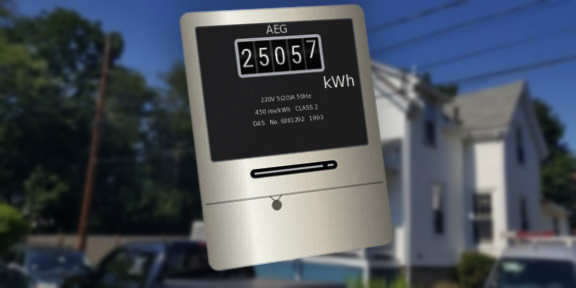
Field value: 25057 (kWh)
